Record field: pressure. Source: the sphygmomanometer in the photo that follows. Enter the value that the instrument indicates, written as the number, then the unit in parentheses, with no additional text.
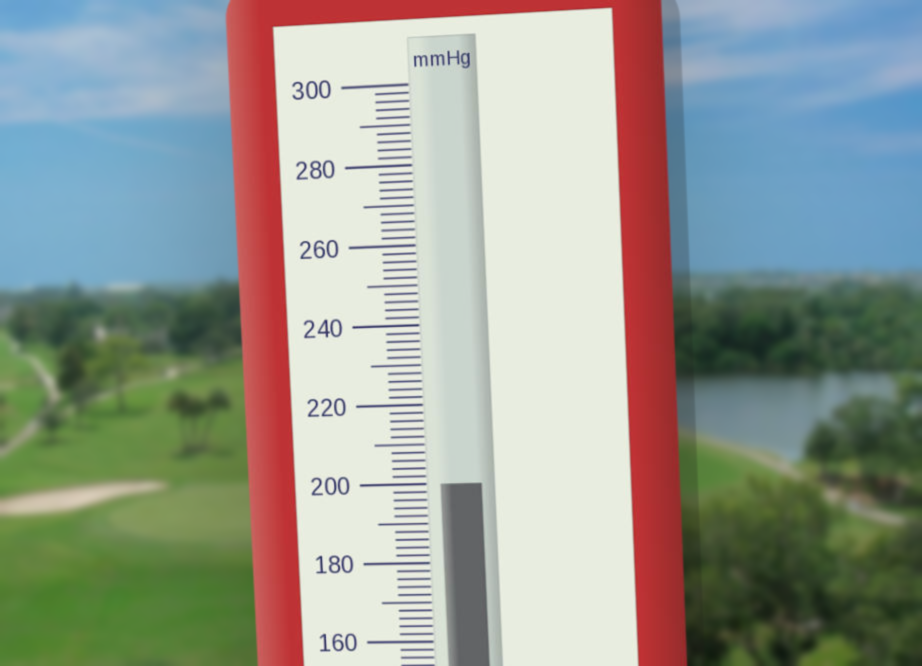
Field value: 200 (mmHg)
